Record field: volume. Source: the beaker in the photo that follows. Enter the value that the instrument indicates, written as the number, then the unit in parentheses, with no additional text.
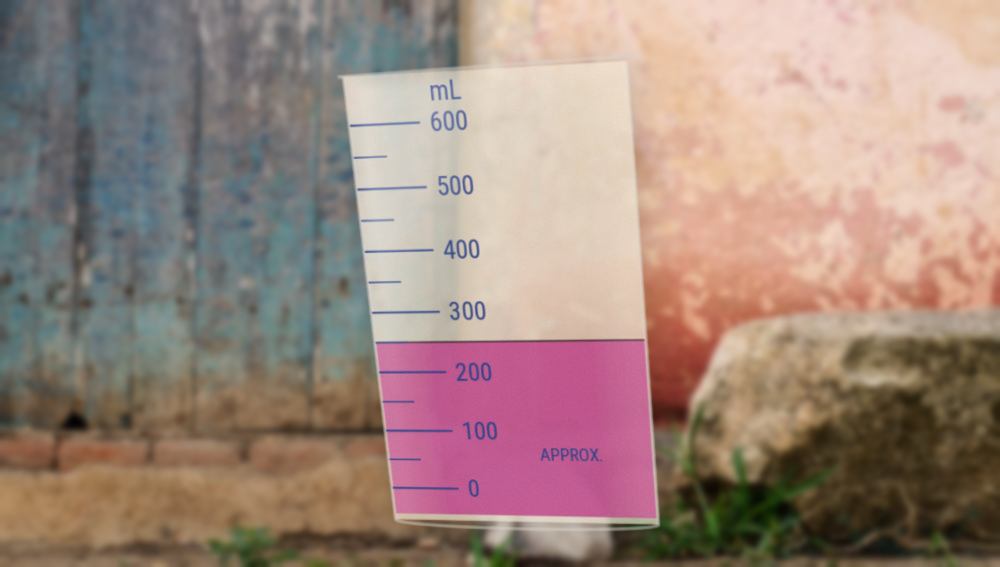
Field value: 250 (mL)
